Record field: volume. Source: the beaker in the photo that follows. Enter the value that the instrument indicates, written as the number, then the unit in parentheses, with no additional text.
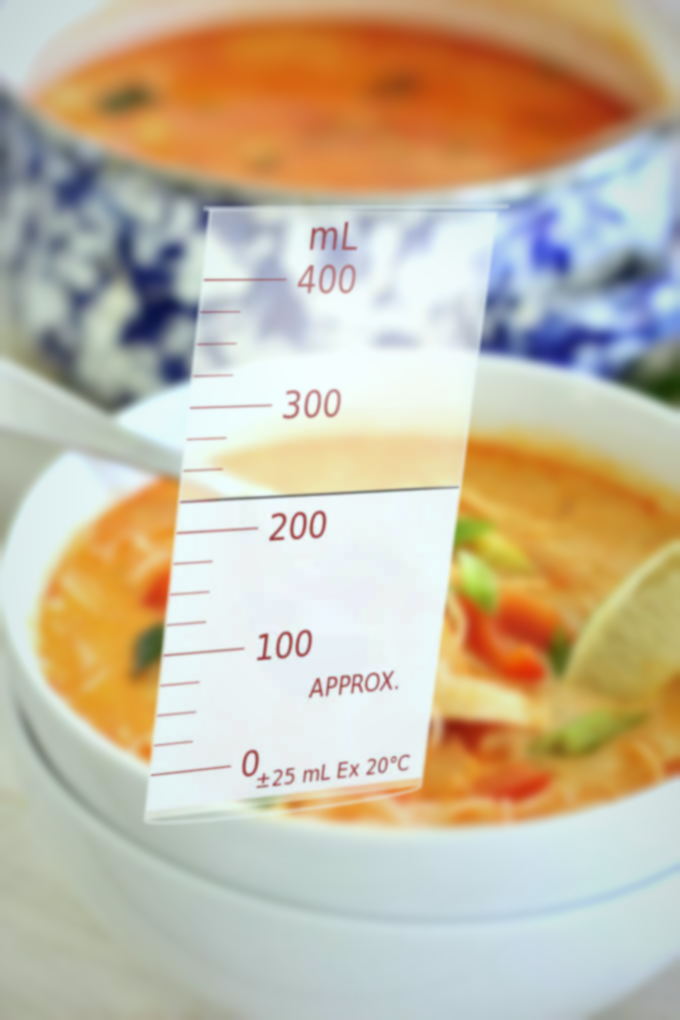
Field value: 225 (mL)
